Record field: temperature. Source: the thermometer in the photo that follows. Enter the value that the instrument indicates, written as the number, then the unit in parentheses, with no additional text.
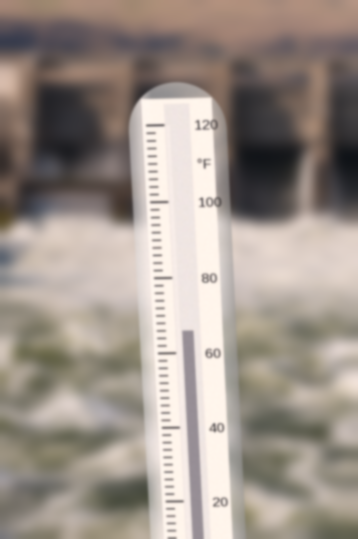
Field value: 66 (°F)
